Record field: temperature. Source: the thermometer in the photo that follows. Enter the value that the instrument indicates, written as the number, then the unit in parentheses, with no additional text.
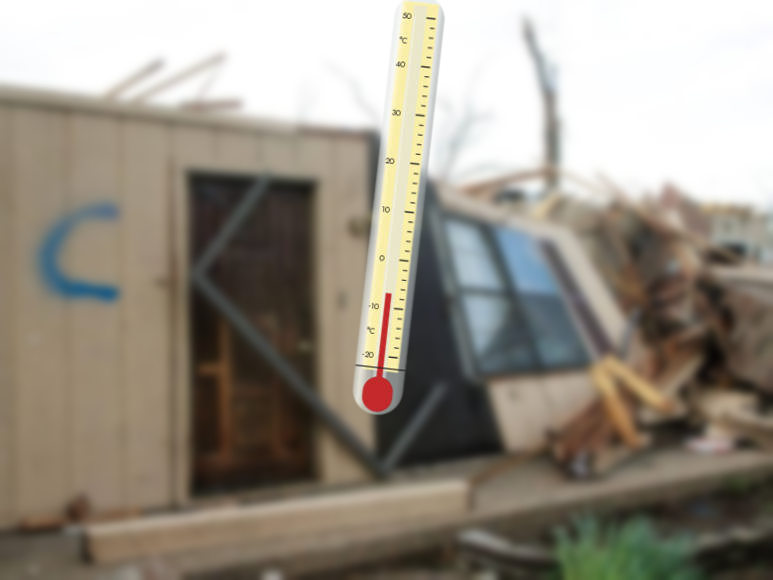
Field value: -7 (°C)
